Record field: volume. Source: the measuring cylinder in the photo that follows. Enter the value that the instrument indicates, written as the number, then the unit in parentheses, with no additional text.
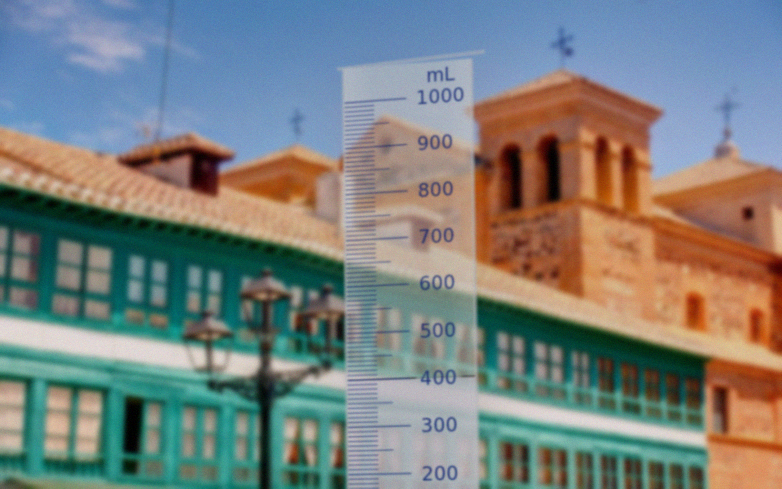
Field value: 400 (mL)
